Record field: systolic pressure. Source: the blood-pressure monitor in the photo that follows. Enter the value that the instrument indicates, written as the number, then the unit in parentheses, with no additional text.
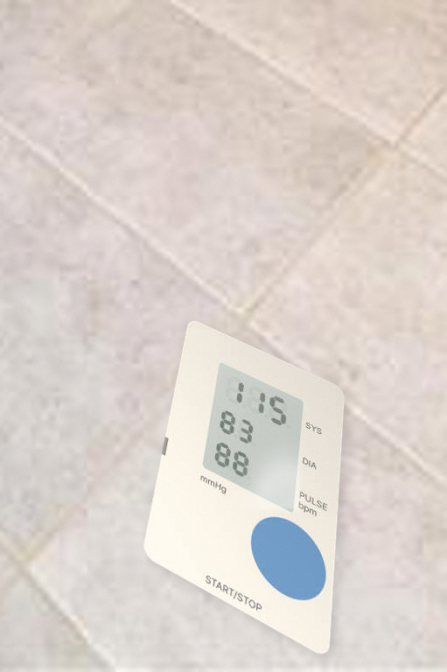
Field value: 115 (mmHg)
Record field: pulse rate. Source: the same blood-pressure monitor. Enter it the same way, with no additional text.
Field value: 88 (bpm)
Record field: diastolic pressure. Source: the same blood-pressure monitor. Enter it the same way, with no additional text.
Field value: 83 (mmHg)
